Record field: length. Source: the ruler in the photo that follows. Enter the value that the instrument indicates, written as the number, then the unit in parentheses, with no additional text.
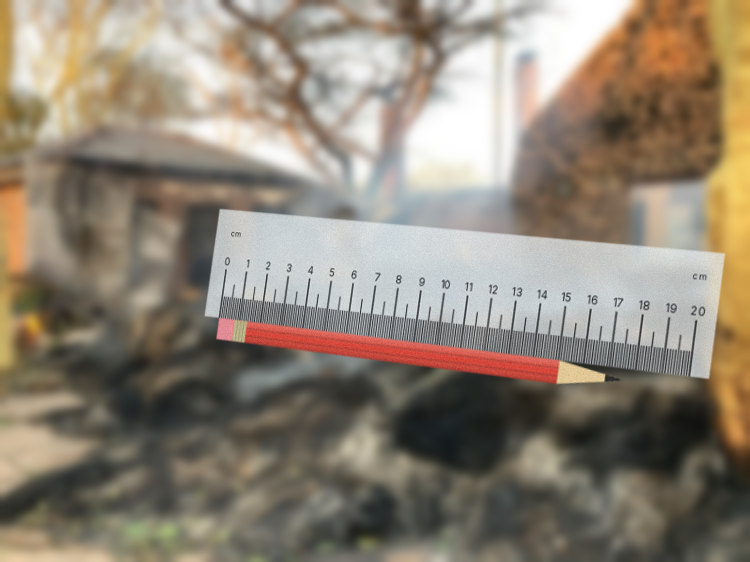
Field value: 17.5 (cm)
